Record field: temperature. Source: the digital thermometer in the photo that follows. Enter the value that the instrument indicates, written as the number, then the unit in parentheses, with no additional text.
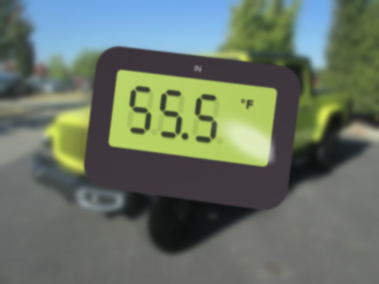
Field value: 55.5 (°F)
